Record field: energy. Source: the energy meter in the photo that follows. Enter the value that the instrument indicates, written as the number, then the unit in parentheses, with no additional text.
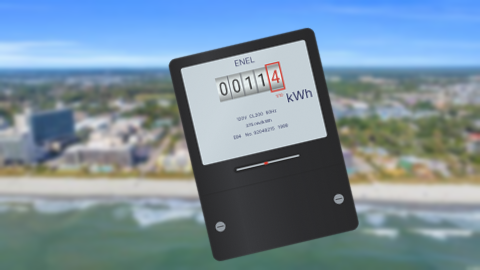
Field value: 11.4 (kWh)
